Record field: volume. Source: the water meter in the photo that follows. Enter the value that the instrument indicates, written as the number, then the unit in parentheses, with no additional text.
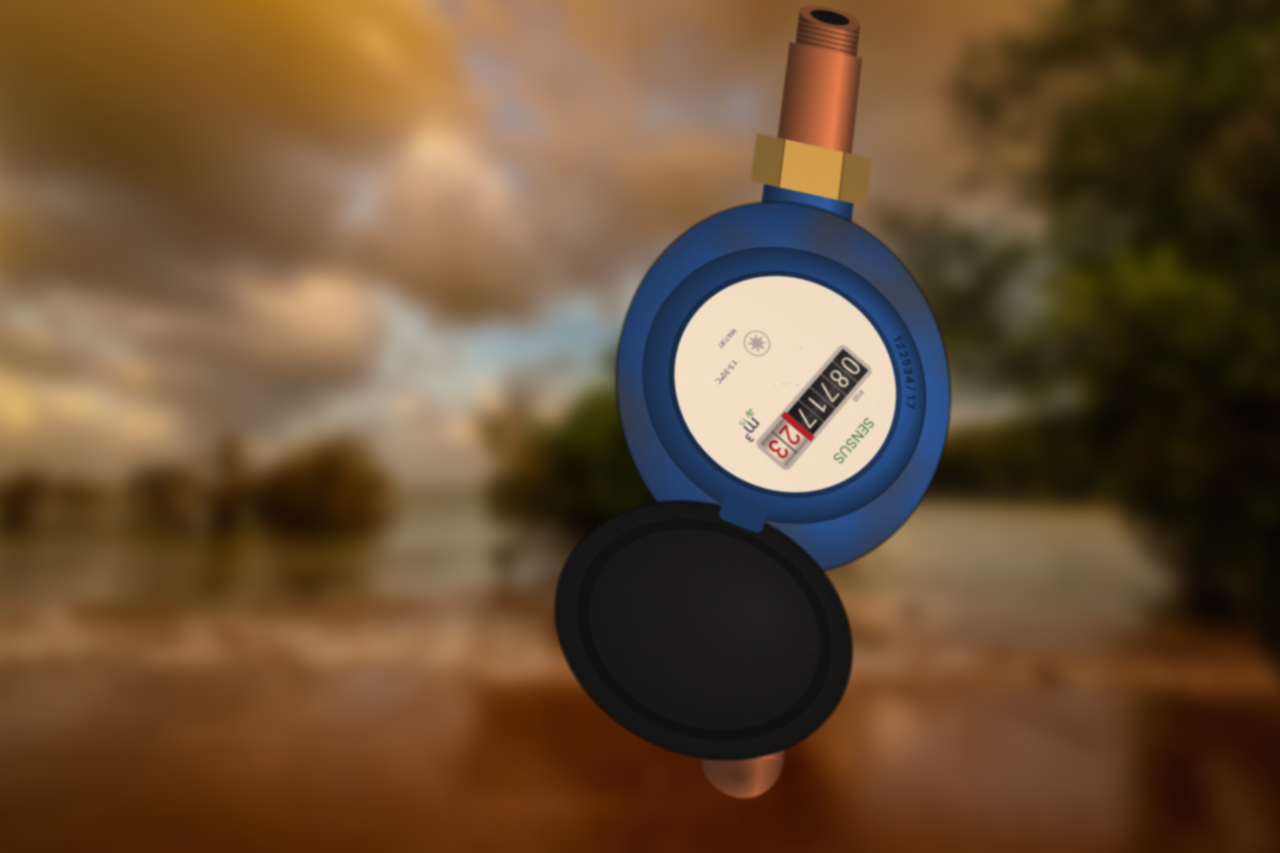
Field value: 8717.23 (m³)
